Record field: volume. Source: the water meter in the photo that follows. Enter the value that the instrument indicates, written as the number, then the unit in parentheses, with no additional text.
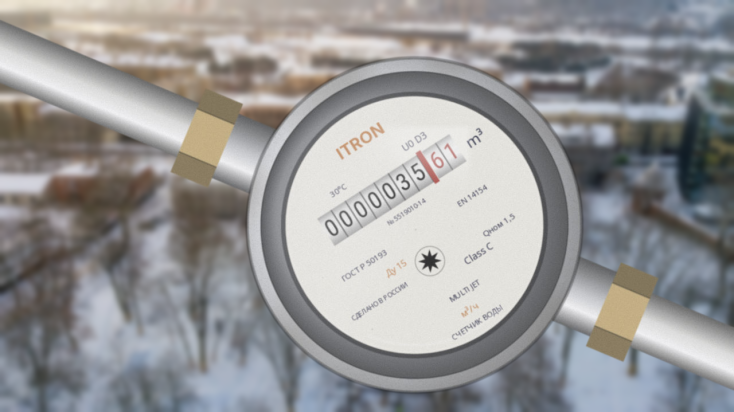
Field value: 35.61 (m³)
